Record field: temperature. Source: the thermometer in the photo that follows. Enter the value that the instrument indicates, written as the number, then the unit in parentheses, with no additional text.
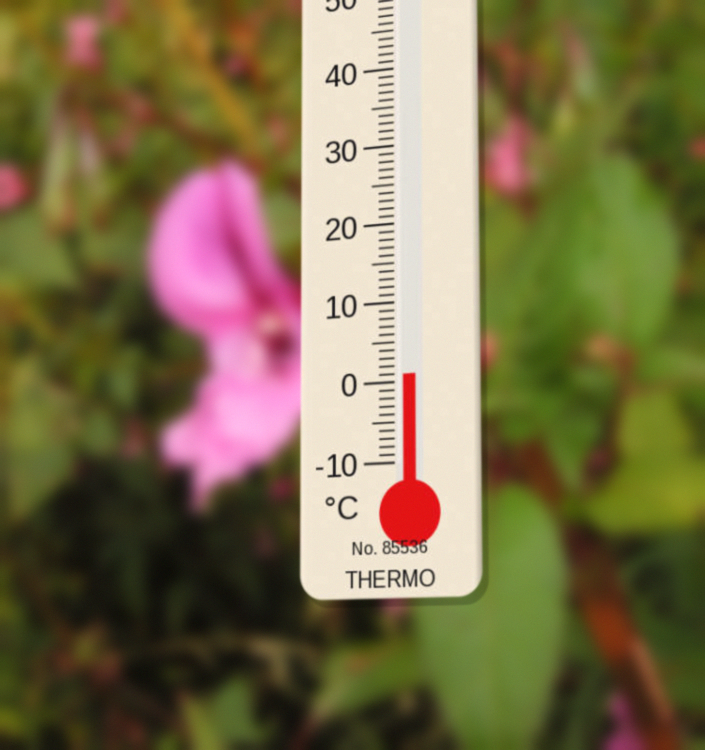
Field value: 1 (°C)
